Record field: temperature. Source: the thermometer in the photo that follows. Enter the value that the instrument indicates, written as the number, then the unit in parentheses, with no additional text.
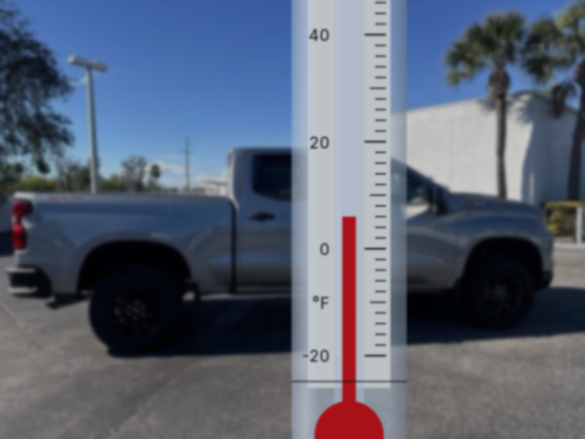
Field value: 6 (°F)
